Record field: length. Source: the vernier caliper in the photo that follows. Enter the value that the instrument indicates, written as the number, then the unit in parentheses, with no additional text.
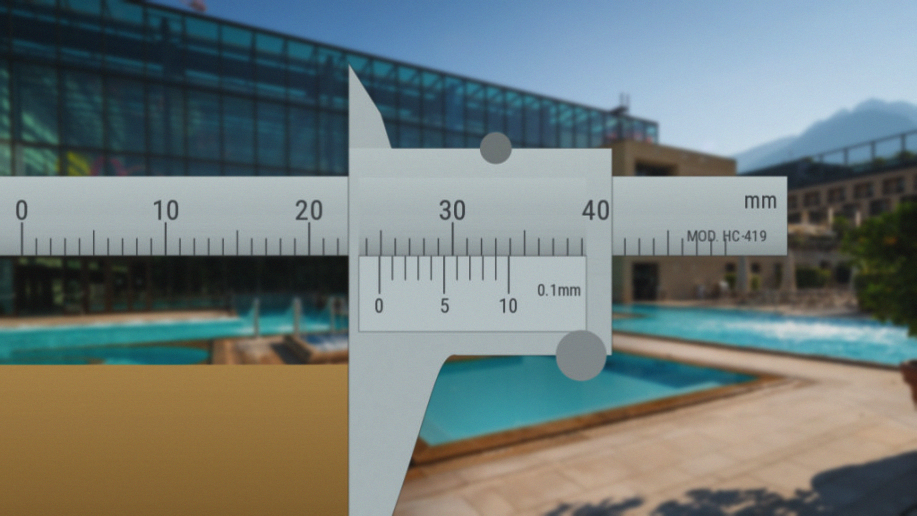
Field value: 24.9 (mm)
